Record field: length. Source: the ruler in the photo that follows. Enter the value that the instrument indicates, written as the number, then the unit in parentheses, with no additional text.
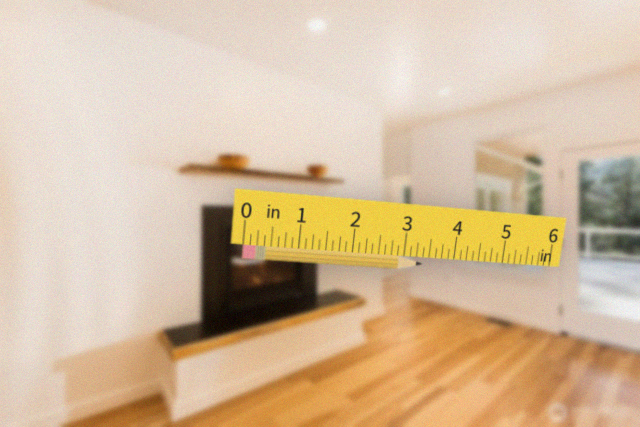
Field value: 3.375 (in)
